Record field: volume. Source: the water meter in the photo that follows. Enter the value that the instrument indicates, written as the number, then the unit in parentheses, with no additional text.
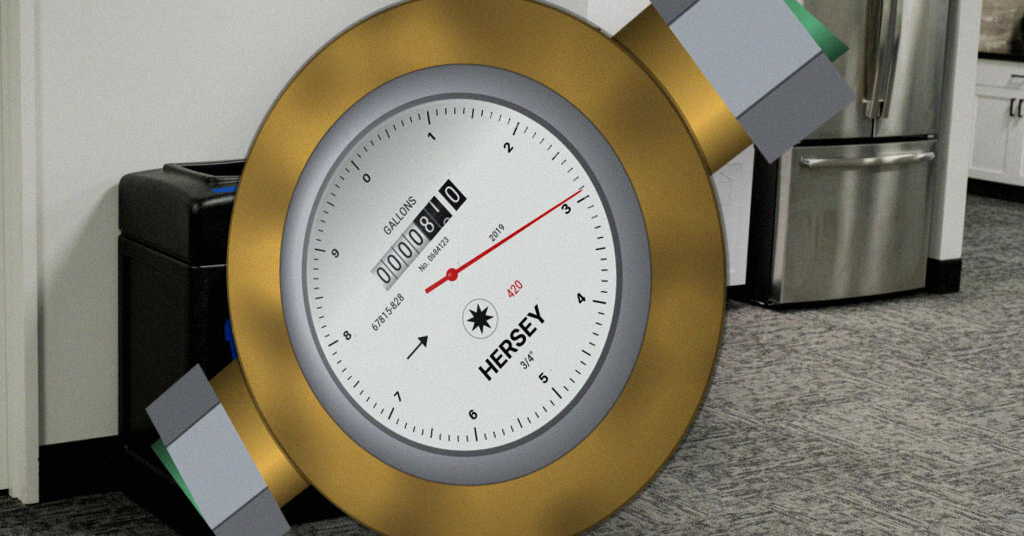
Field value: 812.9 (gal)
